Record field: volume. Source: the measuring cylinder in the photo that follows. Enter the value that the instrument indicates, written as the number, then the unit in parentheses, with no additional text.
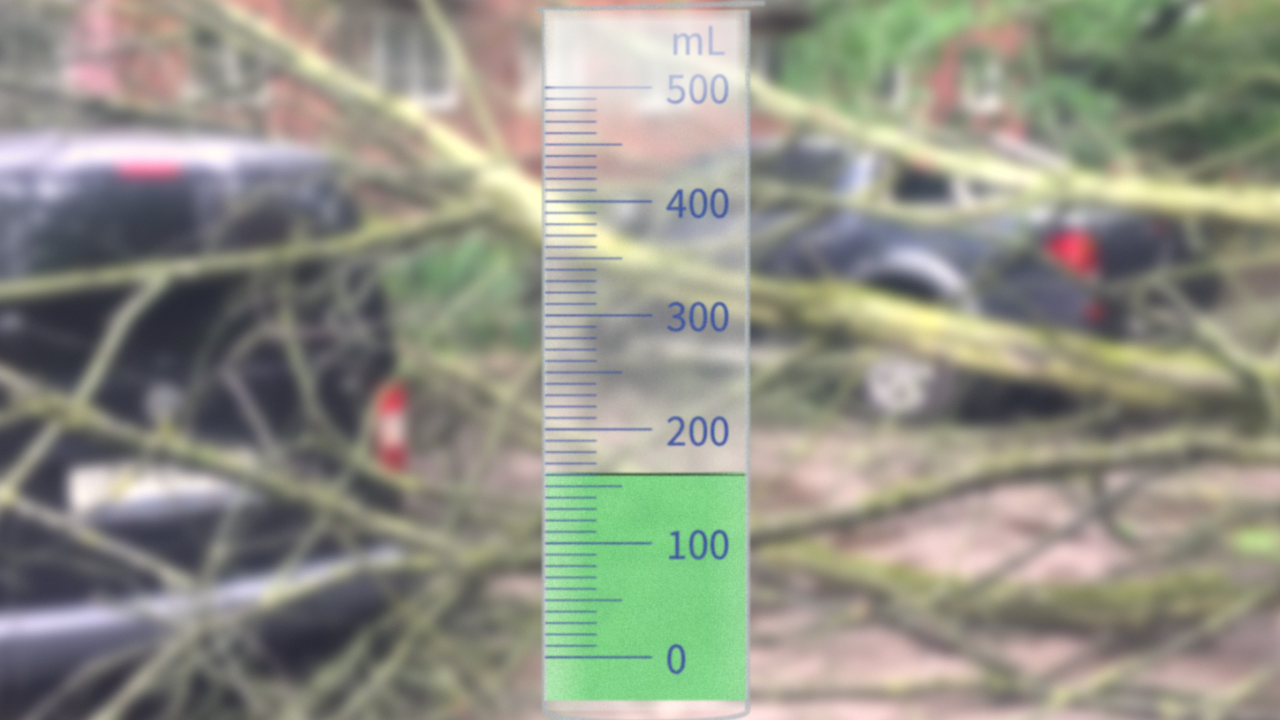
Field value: 160 (mL)
